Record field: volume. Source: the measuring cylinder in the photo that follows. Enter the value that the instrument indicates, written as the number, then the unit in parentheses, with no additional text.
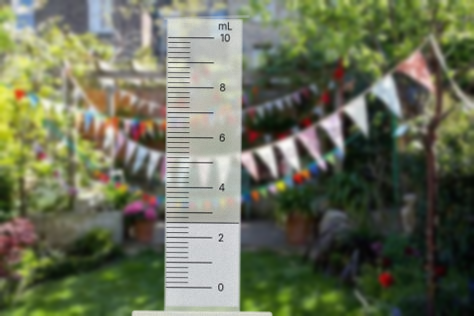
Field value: 2.6 (mL)
